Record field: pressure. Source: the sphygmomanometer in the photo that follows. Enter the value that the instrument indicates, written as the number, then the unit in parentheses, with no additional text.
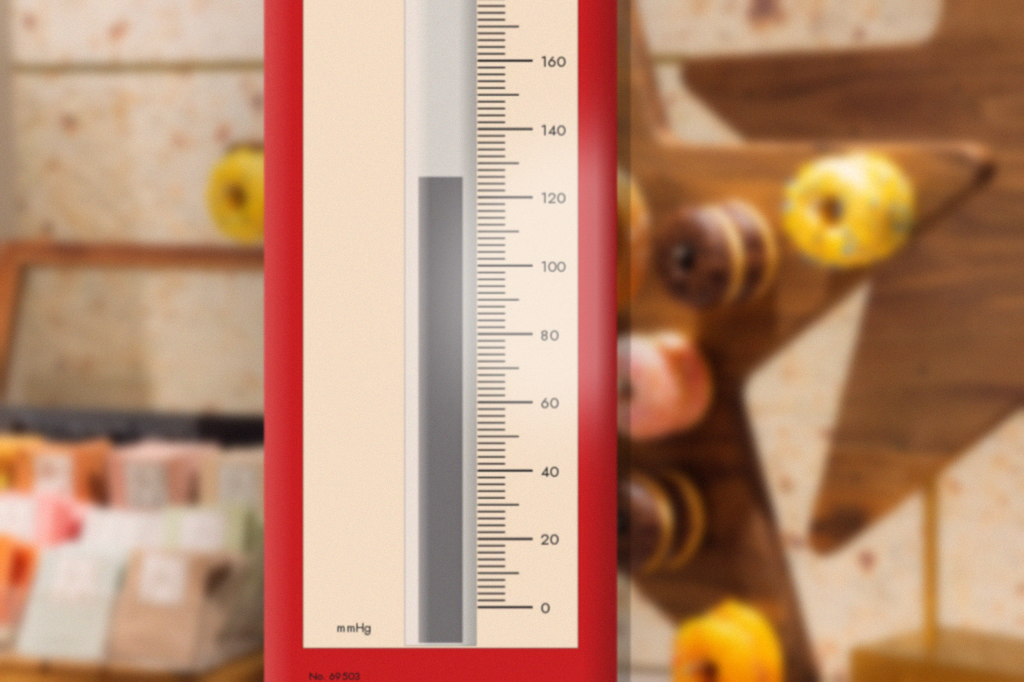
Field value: 126 (mmHg)
